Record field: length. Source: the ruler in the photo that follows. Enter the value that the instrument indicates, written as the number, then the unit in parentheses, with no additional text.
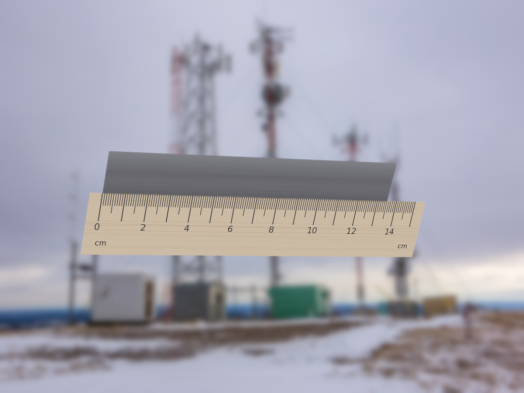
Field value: 13.5 (cm)
